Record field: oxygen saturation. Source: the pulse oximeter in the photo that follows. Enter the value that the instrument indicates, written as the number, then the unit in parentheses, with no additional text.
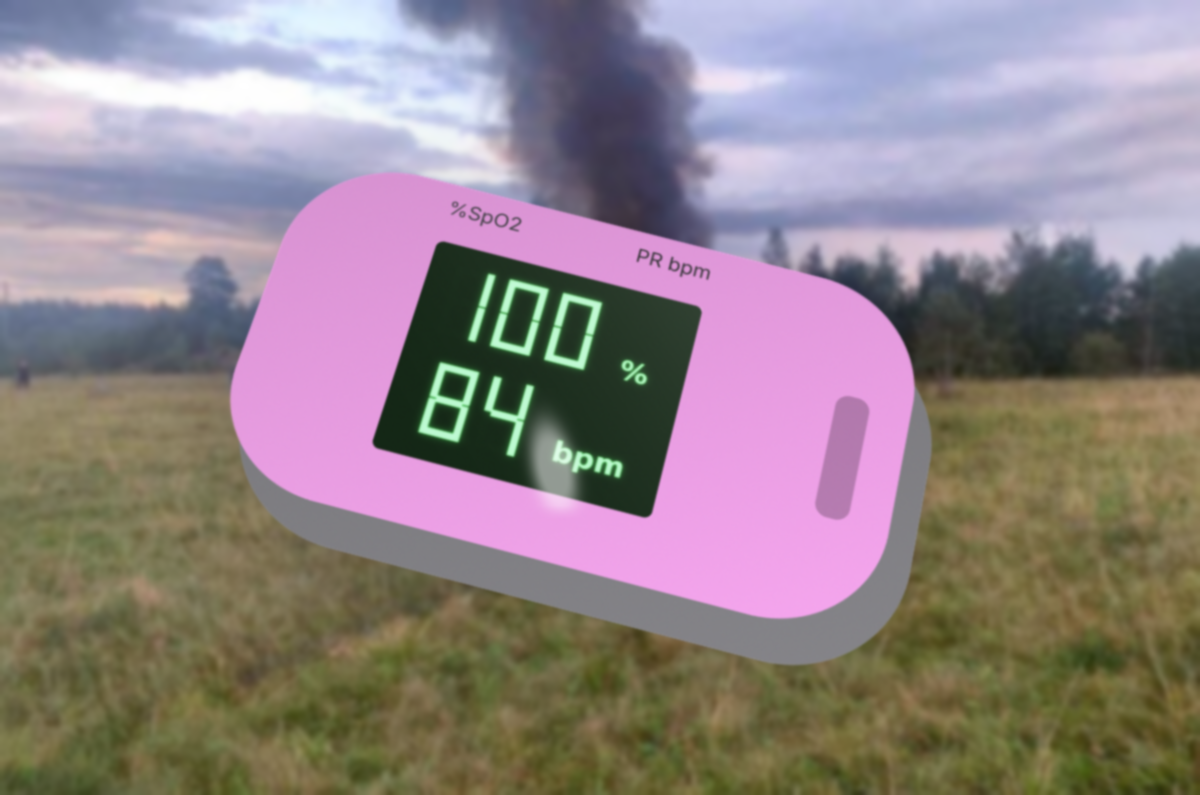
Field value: 100 (%)
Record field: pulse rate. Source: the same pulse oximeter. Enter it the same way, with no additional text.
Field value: 84 (bpm)
